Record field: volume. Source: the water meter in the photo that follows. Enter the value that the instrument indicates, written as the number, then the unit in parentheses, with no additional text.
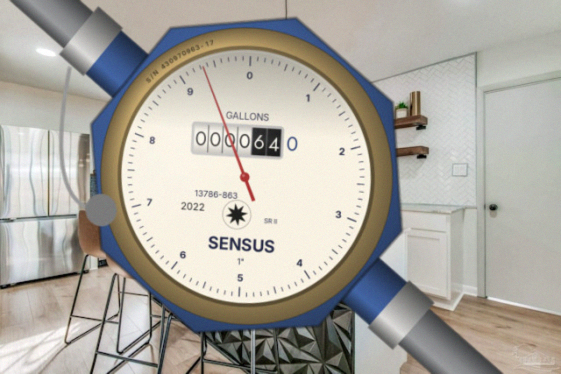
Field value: 639.3 (gal)
